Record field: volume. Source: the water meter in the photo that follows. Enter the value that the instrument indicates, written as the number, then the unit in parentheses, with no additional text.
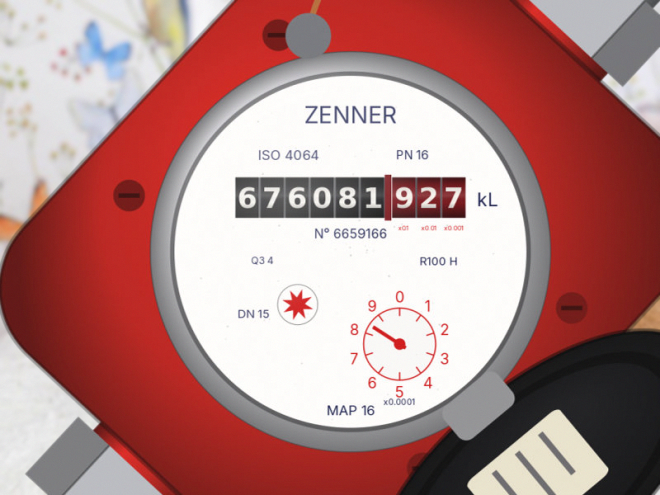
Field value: 676081.9278 (kL)
